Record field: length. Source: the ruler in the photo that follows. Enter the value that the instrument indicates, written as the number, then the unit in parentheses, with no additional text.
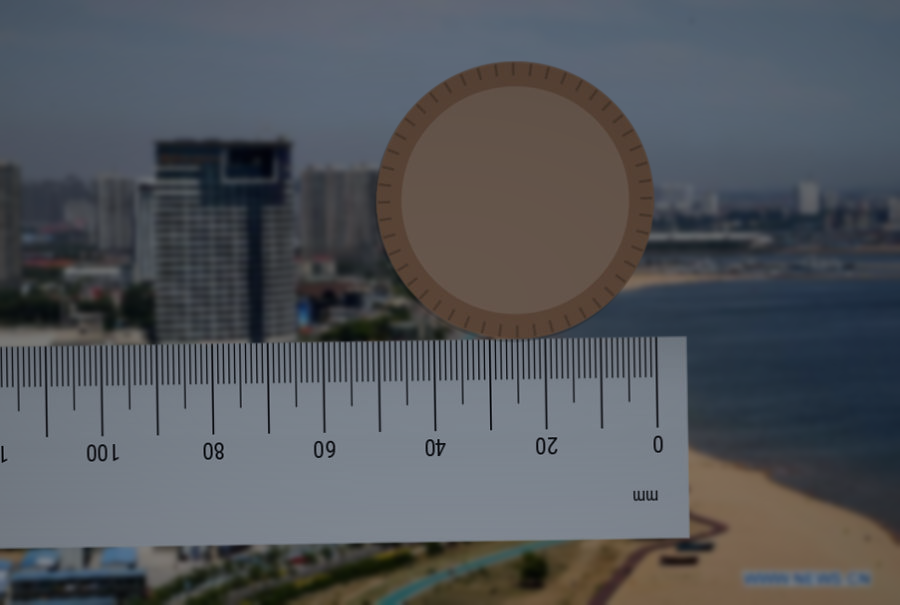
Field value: 50 (mm)
